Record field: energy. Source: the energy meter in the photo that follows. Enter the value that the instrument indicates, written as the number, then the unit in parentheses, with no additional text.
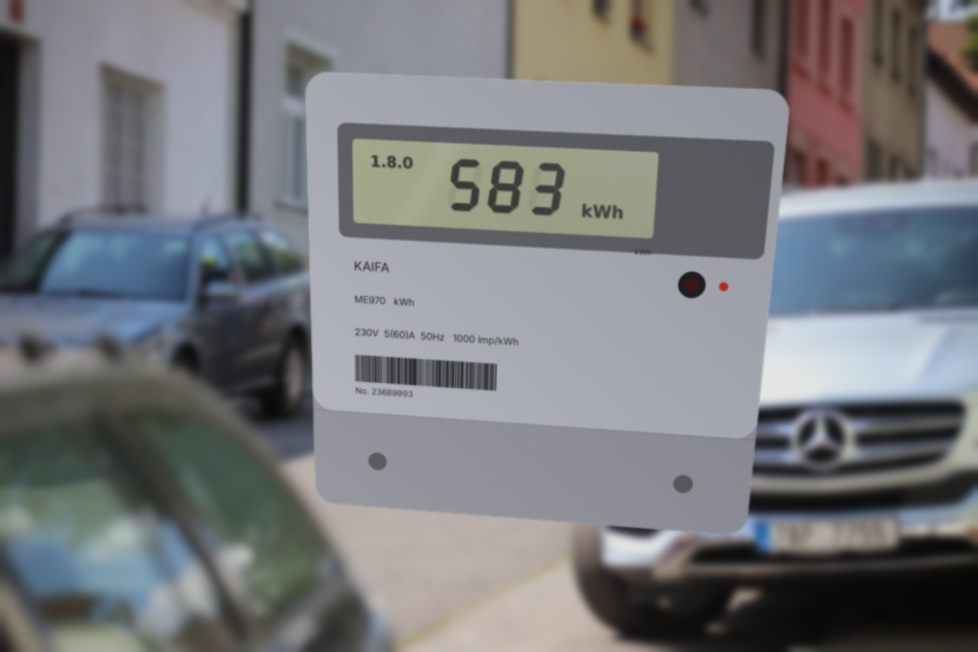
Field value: 583 (kWh)
